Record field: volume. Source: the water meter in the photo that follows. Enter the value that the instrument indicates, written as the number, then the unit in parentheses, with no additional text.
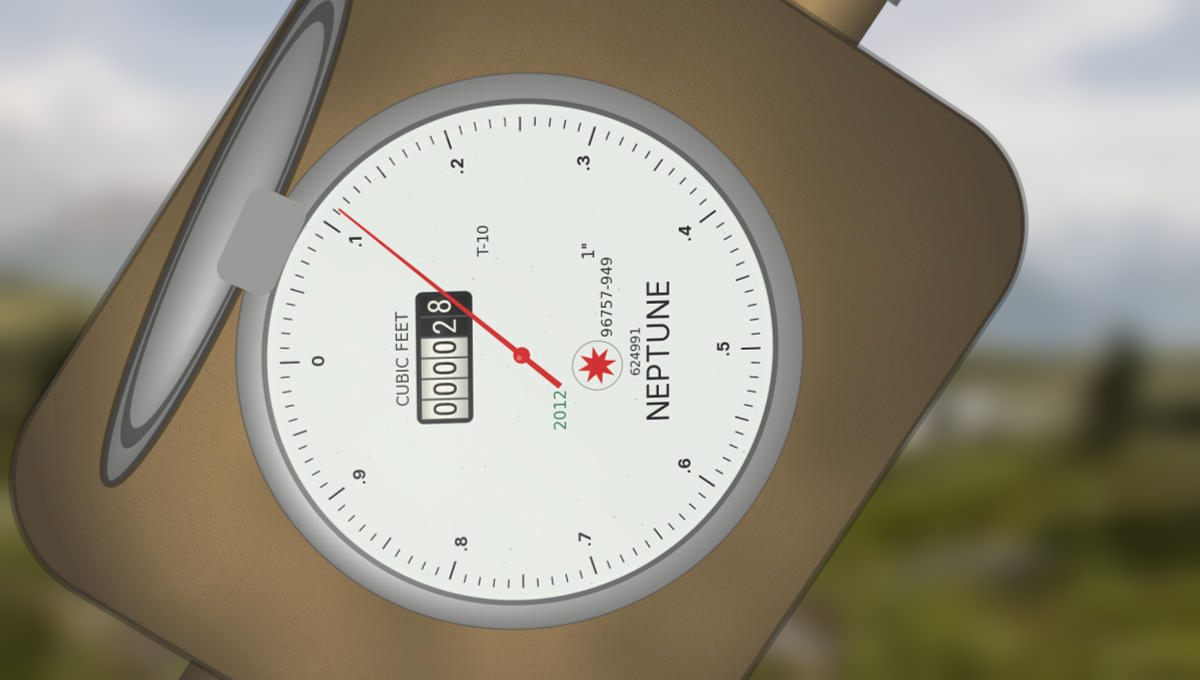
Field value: 28.11 (ft³)
